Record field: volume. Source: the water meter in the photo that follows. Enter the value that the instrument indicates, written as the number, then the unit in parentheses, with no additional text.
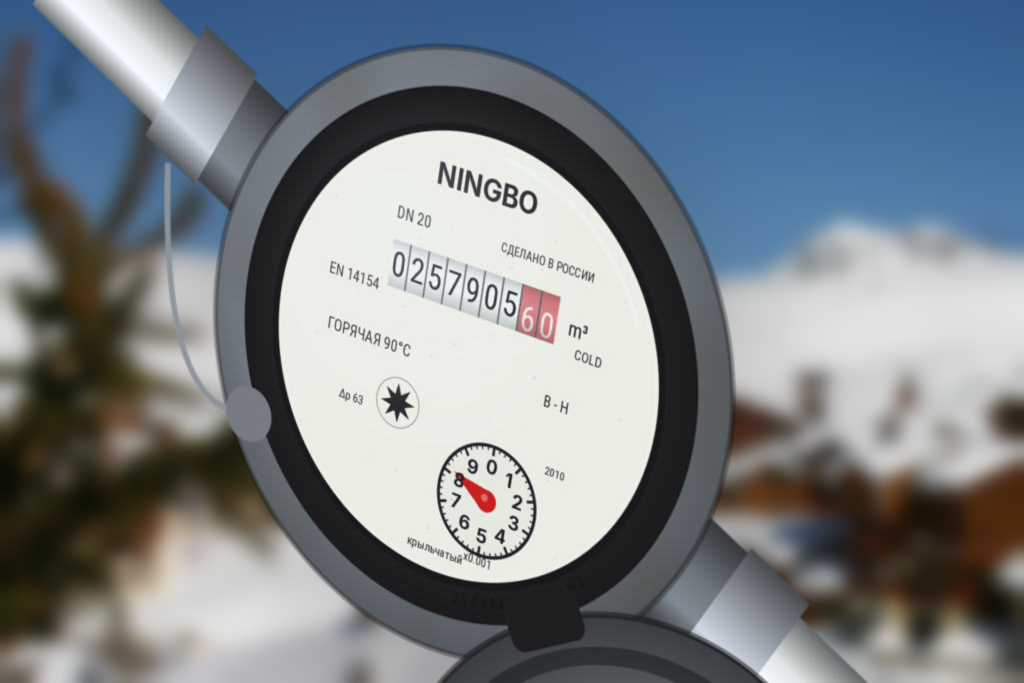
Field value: 257905.598 (m³)
